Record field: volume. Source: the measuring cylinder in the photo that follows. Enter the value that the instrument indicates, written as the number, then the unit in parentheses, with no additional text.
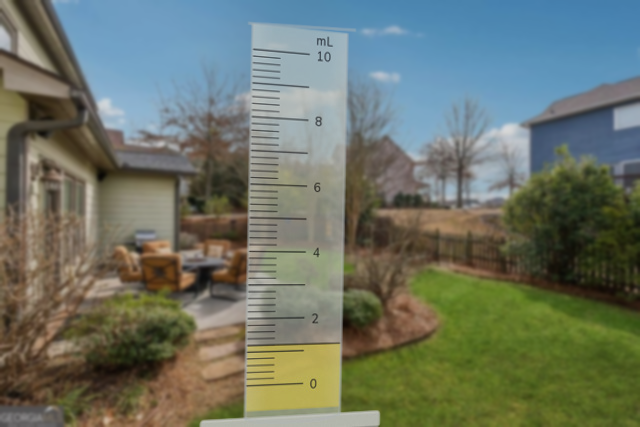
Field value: 1.2 (mL)
